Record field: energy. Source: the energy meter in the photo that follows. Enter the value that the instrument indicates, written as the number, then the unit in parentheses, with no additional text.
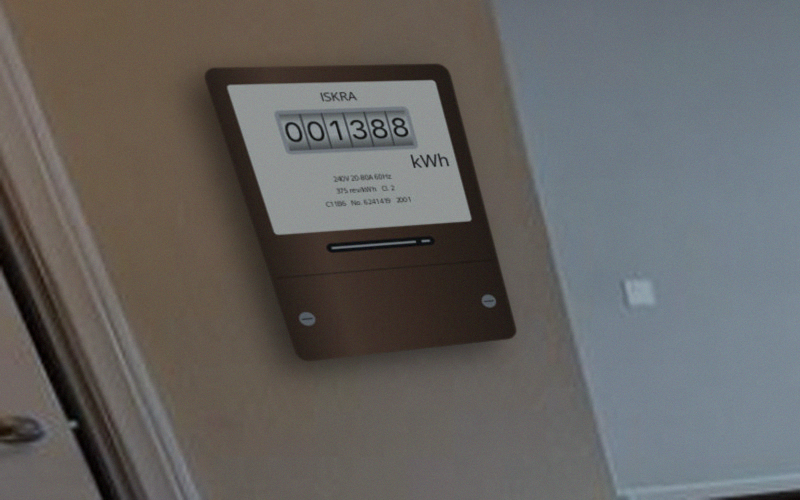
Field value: 1388 (kWh)
